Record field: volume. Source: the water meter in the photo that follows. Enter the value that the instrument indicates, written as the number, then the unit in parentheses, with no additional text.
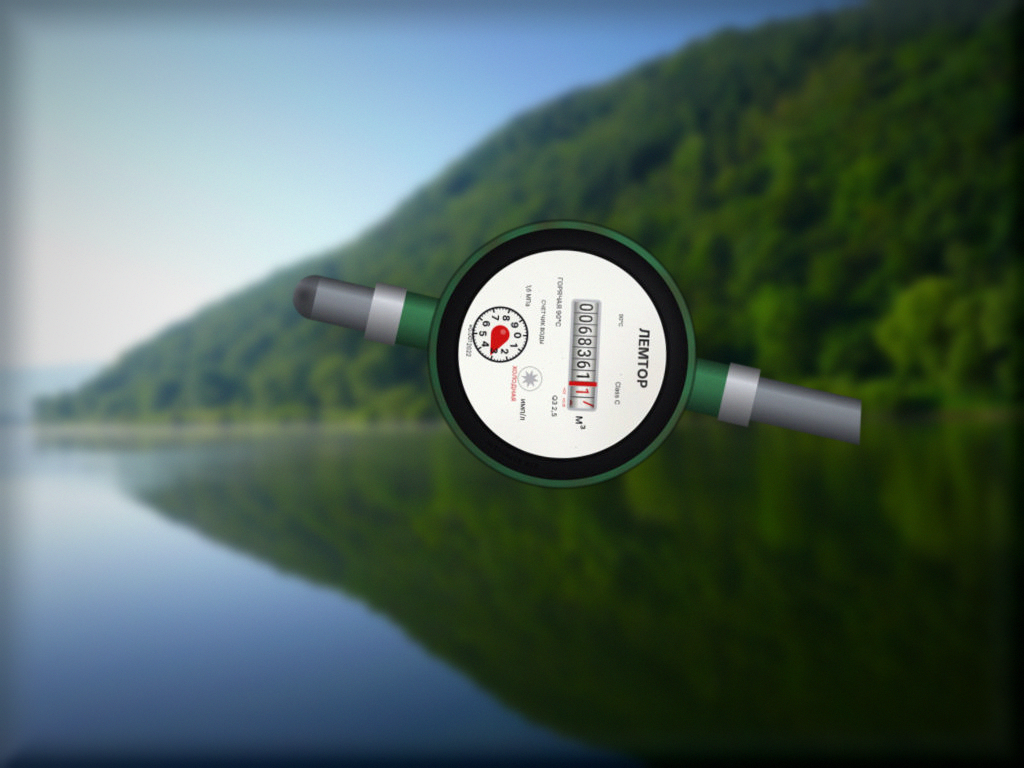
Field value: 68361.173 (m³)
